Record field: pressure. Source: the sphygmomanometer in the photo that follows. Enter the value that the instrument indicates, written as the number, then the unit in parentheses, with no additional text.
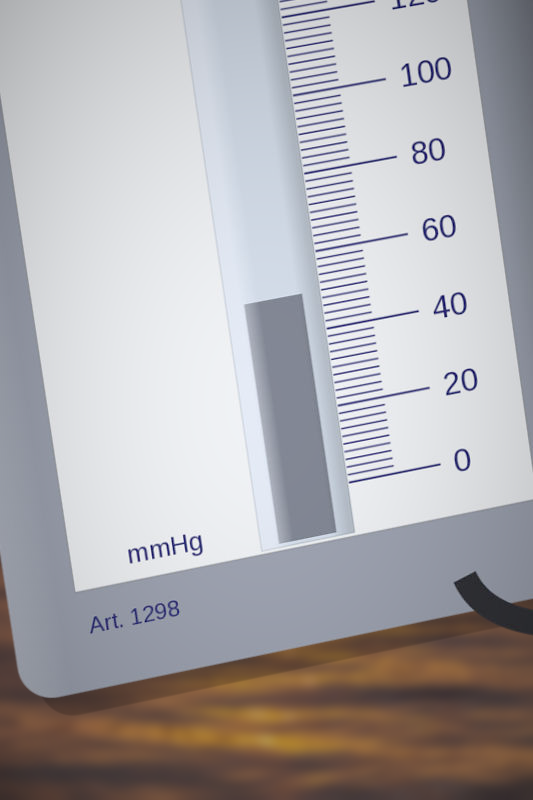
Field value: 50 (mmHg)
